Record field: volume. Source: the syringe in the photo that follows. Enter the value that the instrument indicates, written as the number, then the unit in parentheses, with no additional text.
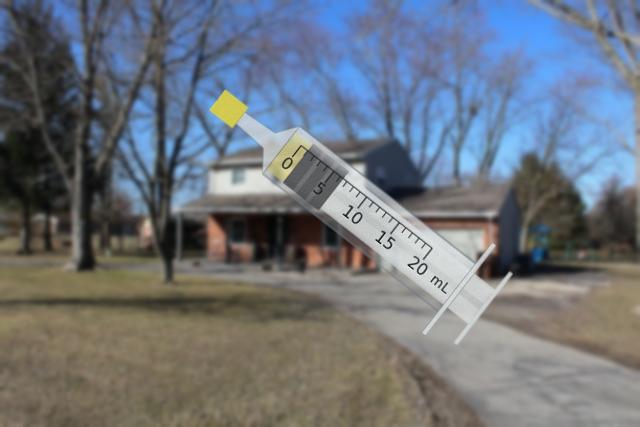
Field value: 1 (mL)
